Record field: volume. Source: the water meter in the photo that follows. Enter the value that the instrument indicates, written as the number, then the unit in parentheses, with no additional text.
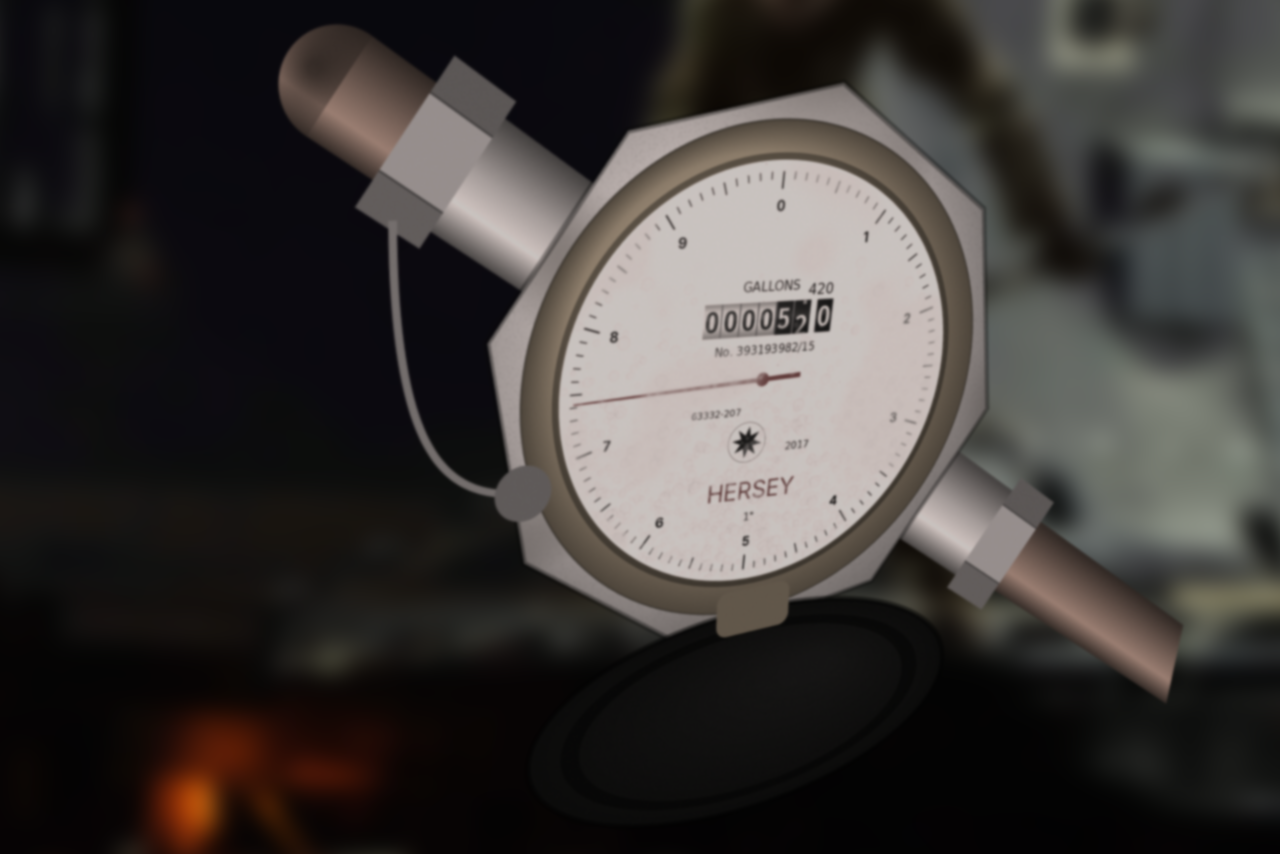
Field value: 517.4 (gal)
